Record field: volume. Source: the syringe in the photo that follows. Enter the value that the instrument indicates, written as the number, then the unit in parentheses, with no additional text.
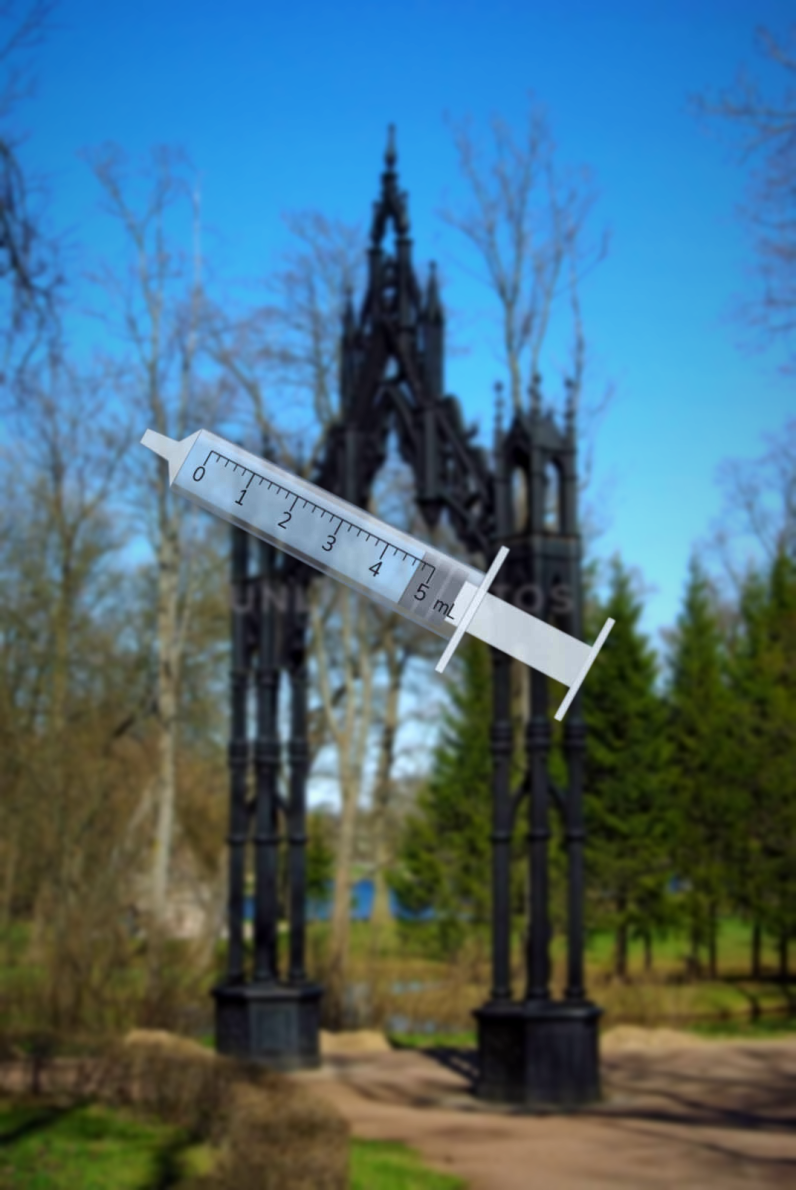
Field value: 4.7 (mL)
